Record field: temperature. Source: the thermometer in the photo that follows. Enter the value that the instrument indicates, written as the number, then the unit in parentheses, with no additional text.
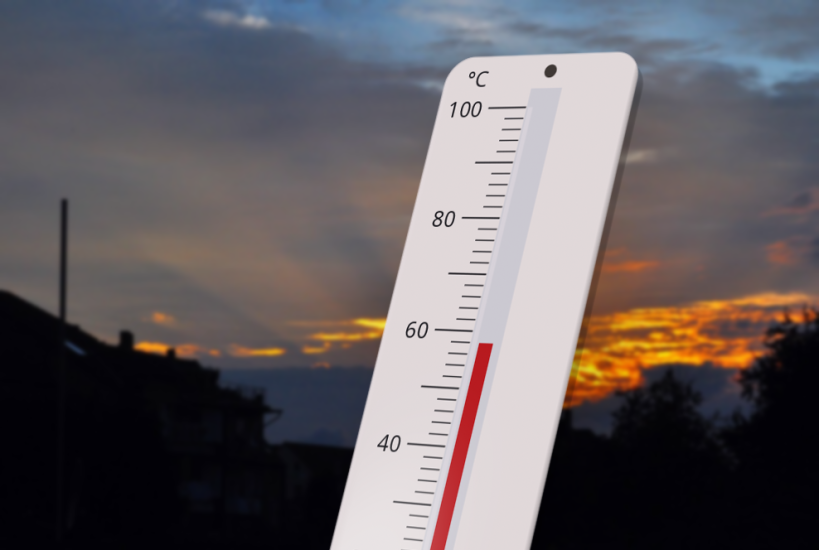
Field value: 58 (°C)
